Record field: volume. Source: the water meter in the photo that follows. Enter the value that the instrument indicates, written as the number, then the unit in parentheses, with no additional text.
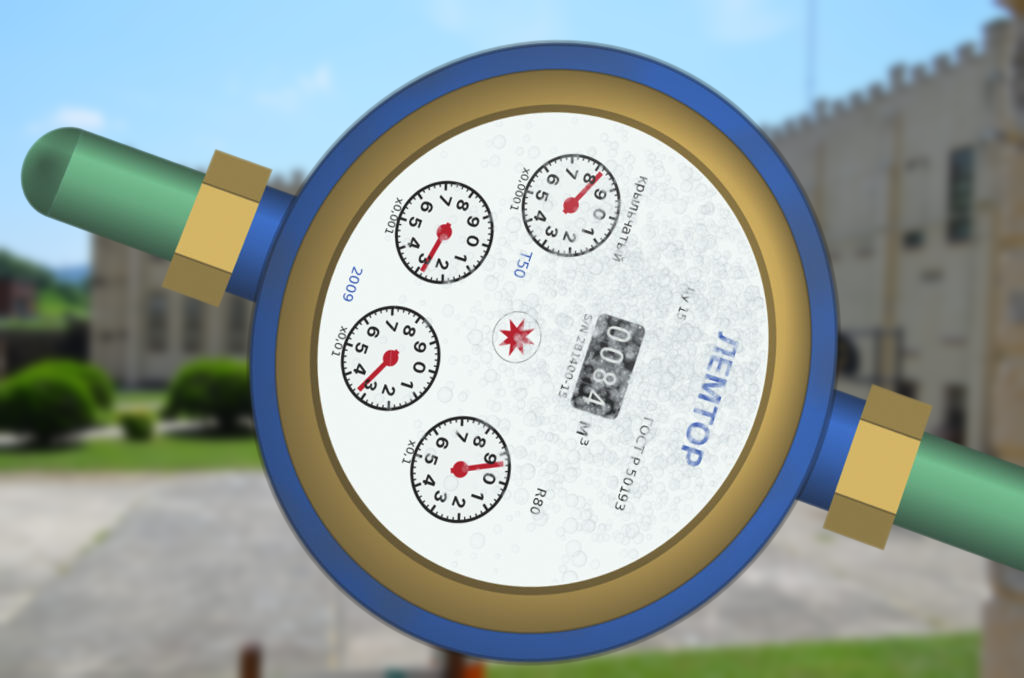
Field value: 83.9328 (m³)
